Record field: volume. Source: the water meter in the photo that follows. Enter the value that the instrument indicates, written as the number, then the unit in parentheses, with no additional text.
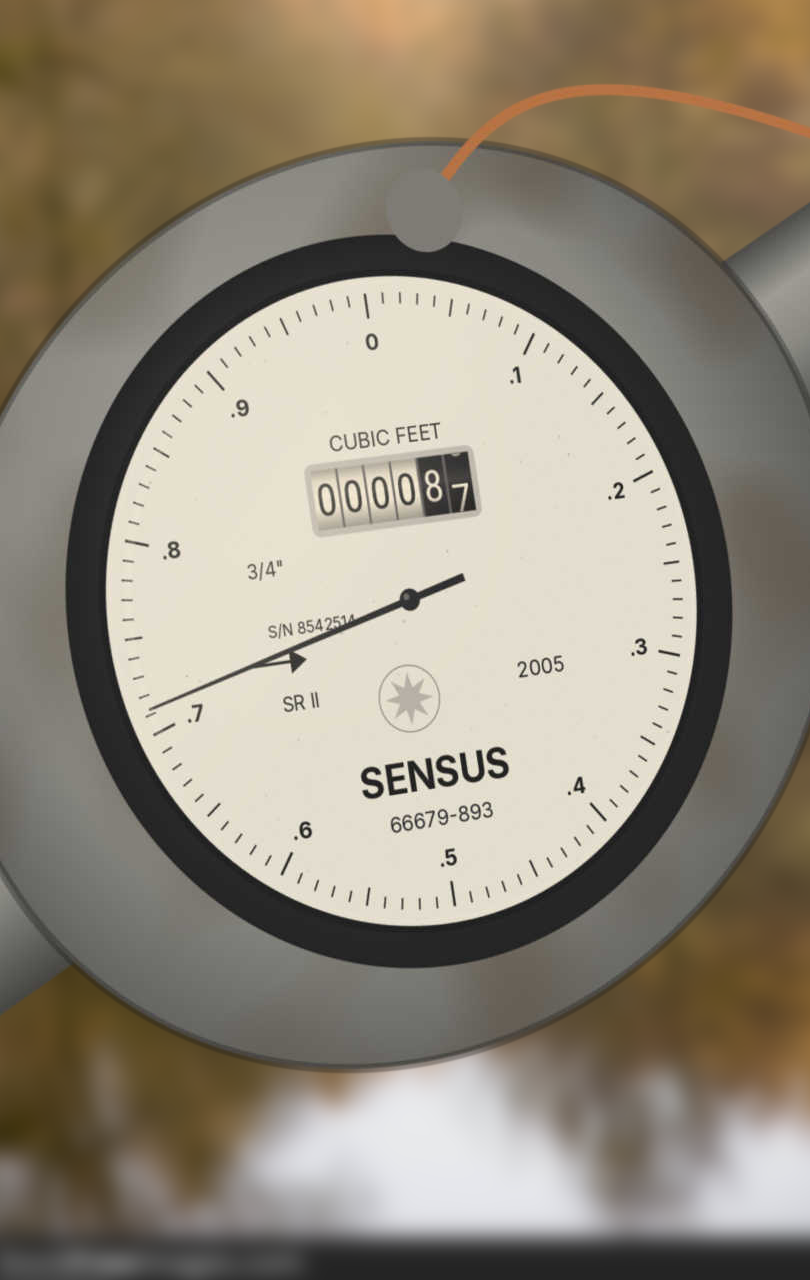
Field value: 86.71 (ft³)
